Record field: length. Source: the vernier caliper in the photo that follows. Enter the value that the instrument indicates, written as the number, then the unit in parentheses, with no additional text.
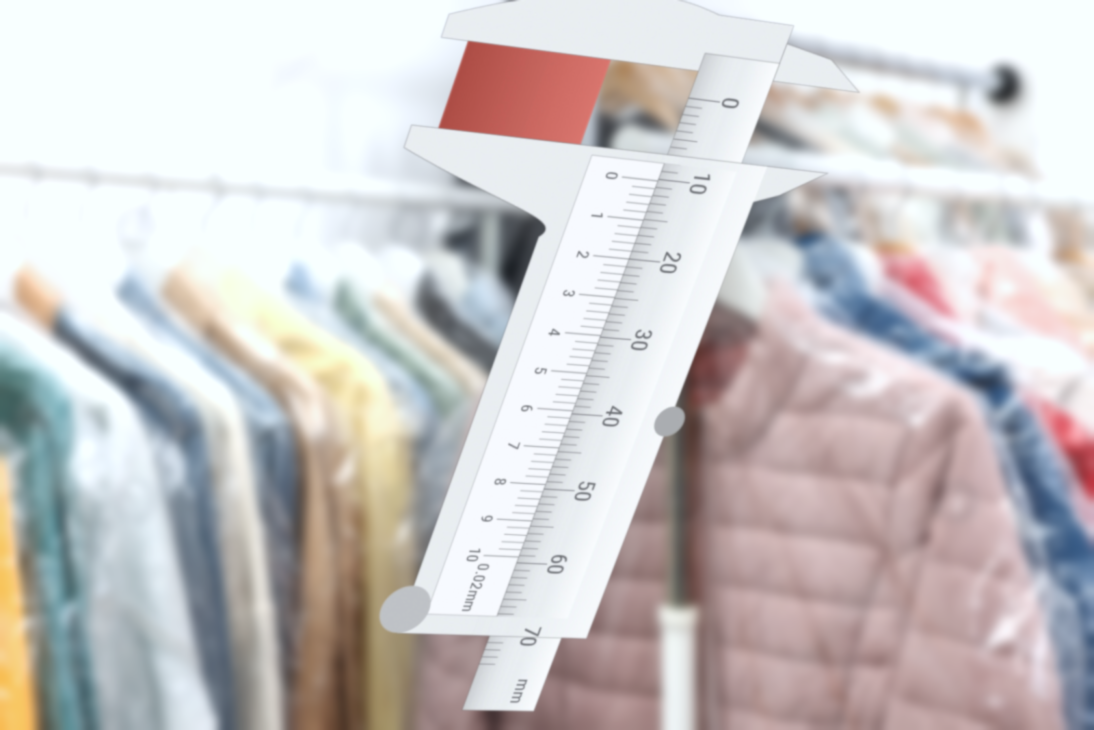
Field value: 10.2 (mm)
